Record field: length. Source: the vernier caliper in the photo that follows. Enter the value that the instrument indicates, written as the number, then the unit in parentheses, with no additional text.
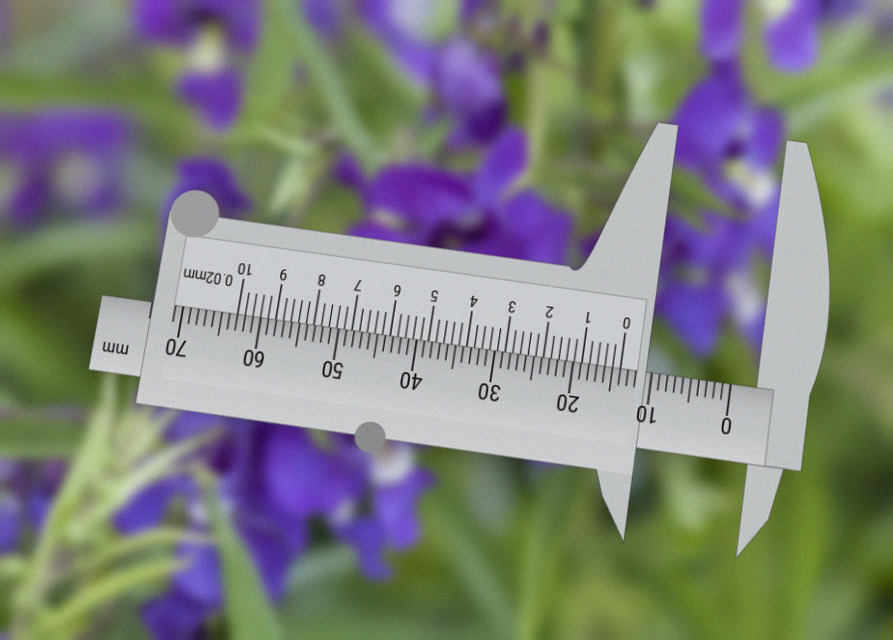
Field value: 14.0 (mm)
